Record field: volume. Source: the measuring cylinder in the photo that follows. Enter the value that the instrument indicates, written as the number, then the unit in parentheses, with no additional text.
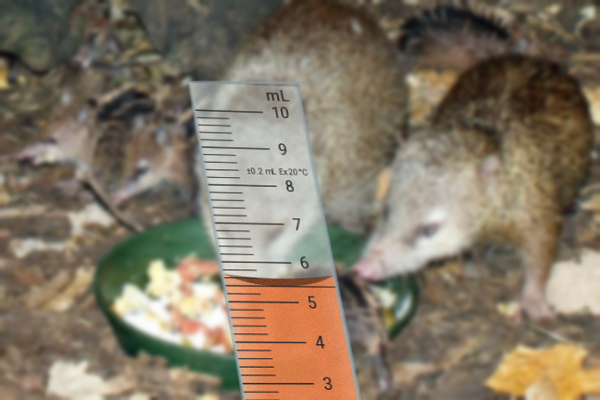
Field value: 5.4 (mL)
